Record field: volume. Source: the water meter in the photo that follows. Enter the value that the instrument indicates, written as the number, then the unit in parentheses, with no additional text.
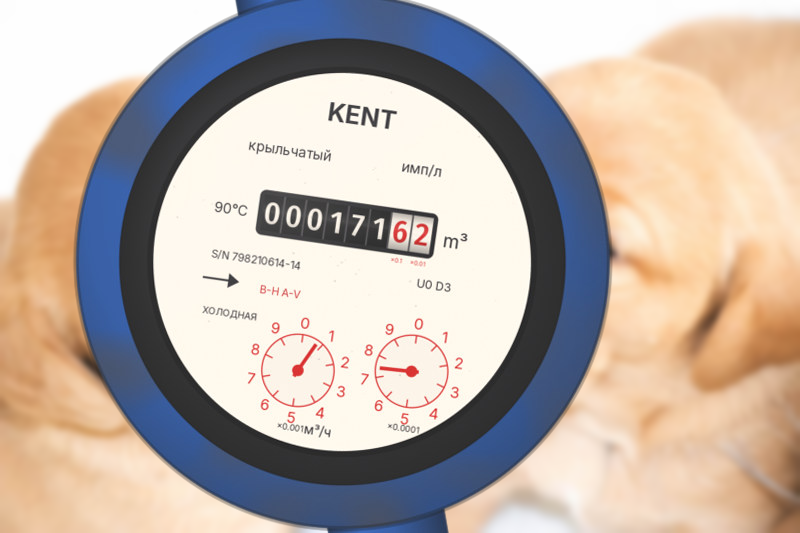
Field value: 171.6207 (m³)
